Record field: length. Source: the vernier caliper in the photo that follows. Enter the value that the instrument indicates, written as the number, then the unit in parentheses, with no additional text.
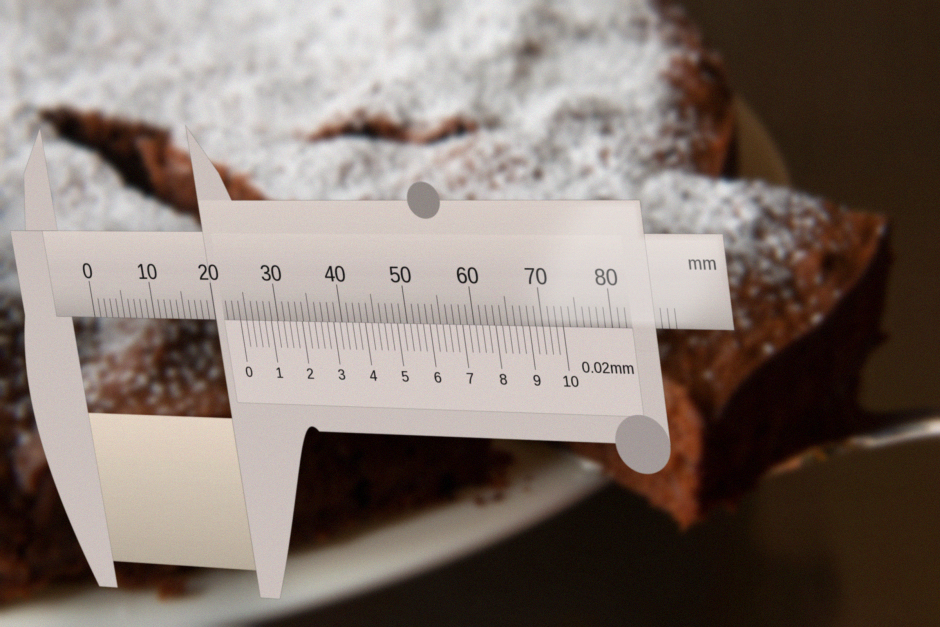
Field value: 24.0 (mm)
